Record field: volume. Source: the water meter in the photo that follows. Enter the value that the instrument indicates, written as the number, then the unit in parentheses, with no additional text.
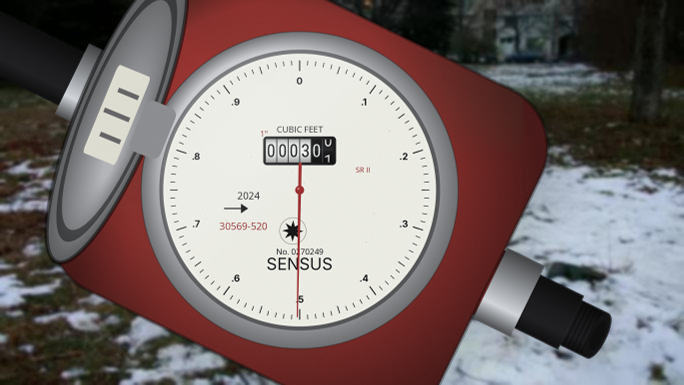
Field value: 300.50 (ft³)
